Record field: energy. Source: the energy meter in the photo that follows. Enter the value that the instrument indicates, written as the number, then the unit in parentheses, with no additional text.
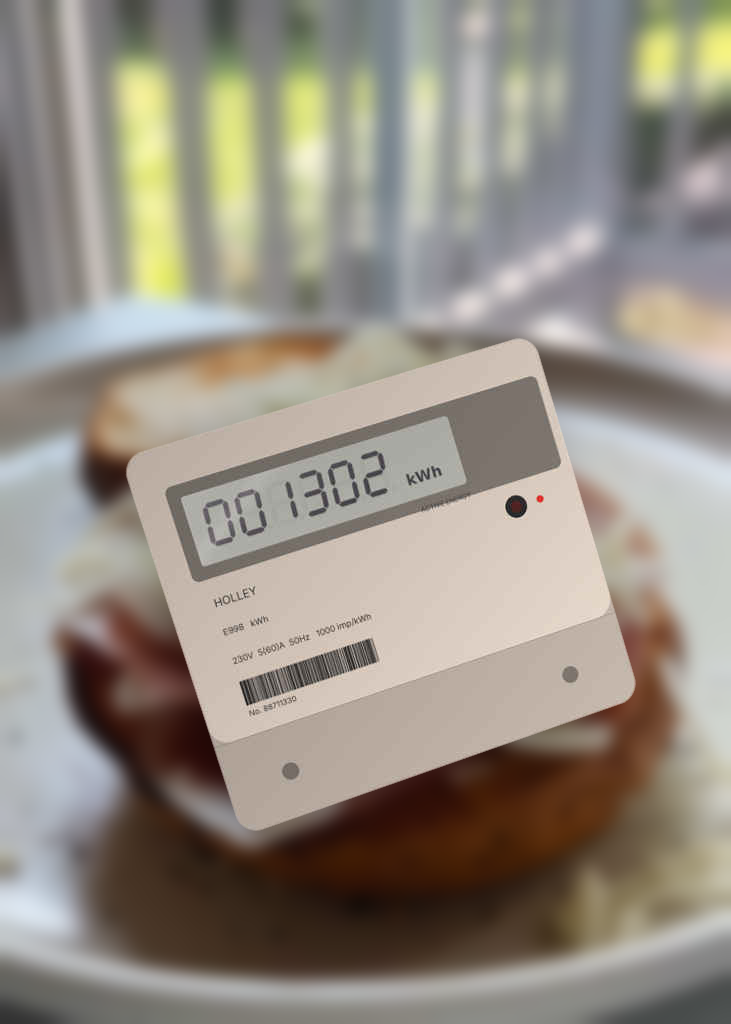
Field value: 1302 (kWh)
